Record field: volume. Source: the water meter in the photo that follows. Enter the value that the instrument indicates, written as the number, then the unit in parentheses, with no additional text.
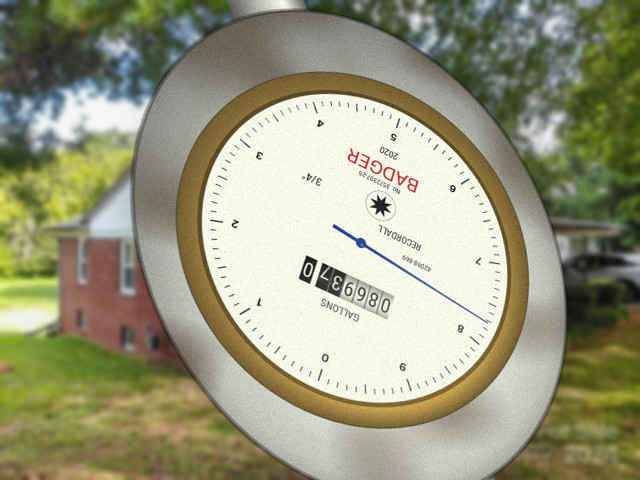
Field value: 869367.7 (gal)
